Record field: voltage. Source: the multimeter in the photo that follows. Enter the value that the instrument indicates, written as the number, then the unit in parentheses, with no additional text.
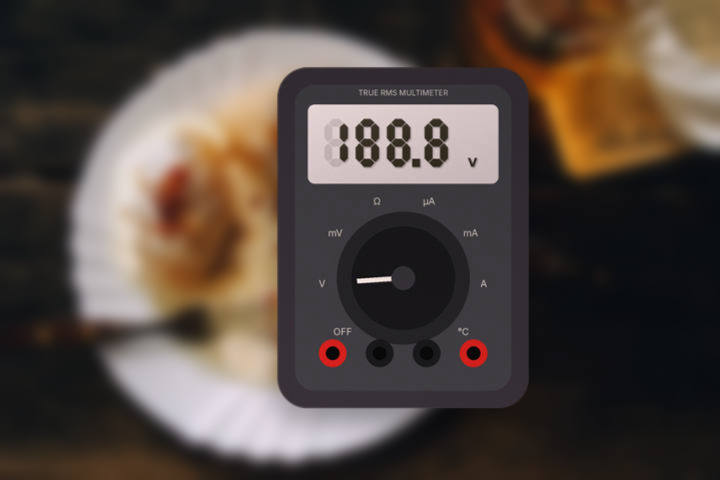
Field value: 188.8 (V)
